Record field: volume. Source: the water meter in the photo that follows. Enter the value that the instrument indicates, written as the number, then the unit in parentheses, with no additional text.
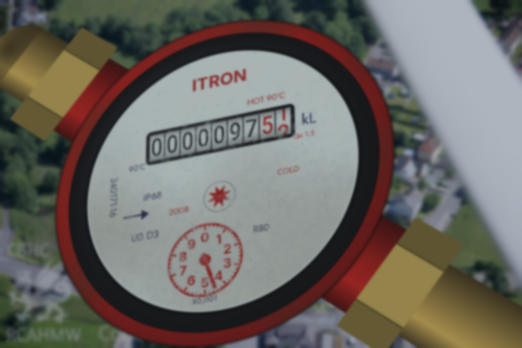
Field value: 97.514 (kL)
